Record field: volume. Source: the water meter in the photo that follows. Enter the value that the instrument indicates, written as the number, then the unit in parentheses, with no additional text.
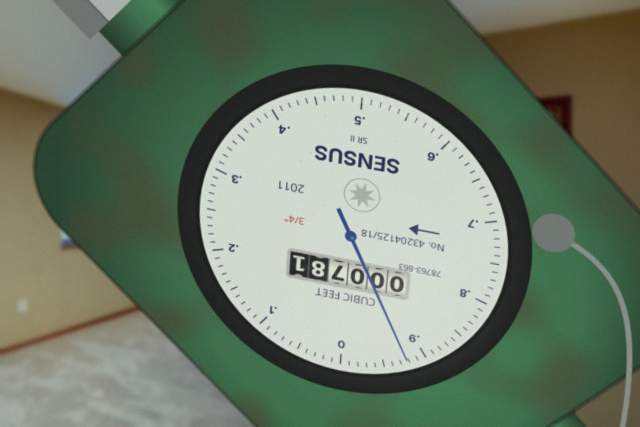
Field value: 780.92 (ft³)
